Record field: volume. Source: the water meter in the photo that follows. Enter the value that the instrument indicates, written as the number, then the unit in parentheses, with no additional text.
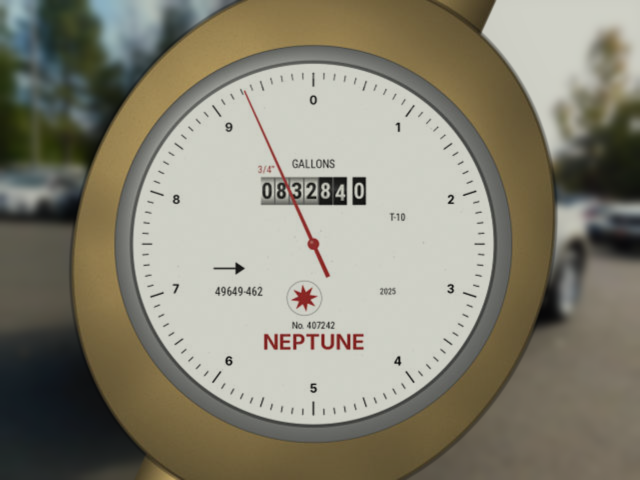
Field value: 832839.3 (gal)
